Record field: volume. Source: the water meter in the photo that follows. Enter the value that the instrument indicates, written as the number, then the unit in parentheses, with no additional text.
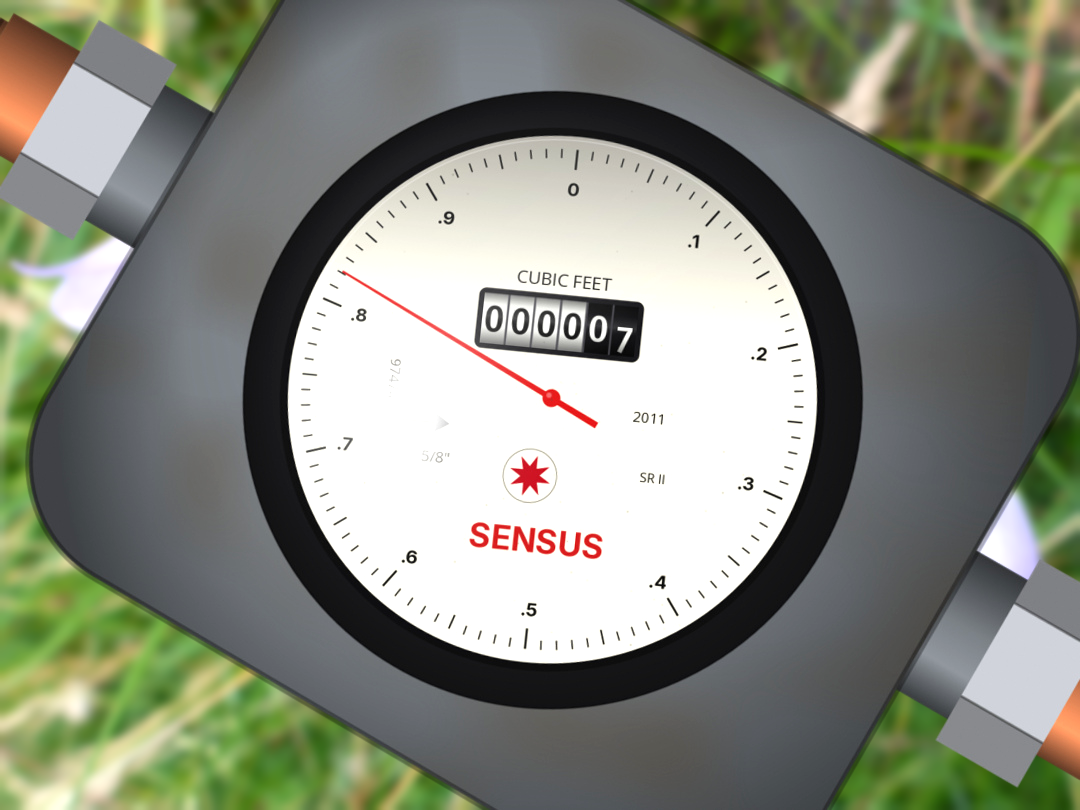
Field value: 6.82 (ft³)
